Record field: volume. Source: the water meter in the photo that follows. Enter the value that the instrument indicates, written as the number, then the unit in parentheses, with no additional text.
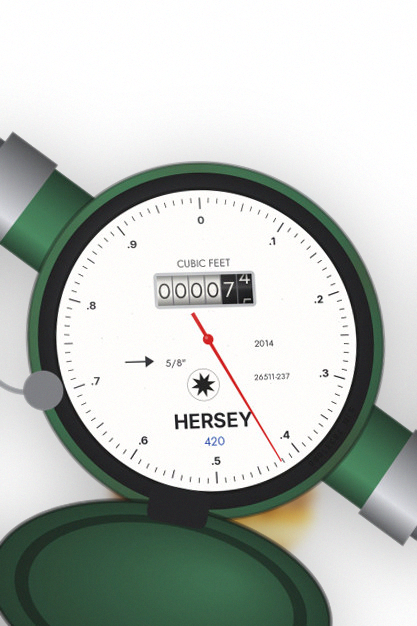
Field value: 74.42 (ft³)
